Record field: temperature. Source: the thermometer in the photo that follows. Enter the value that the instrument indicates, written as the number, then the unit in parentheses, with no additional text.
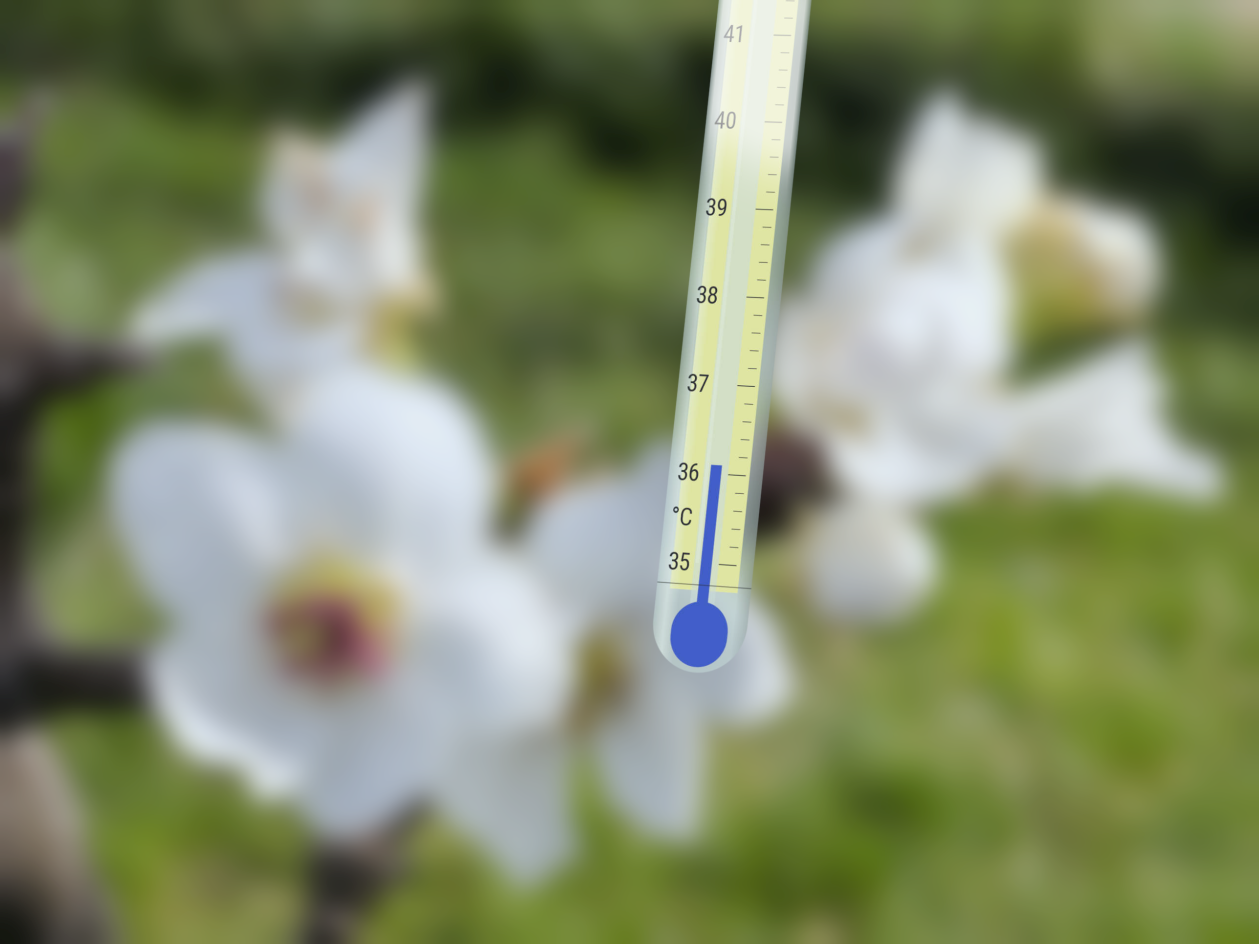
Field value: 36.1 (°C)
